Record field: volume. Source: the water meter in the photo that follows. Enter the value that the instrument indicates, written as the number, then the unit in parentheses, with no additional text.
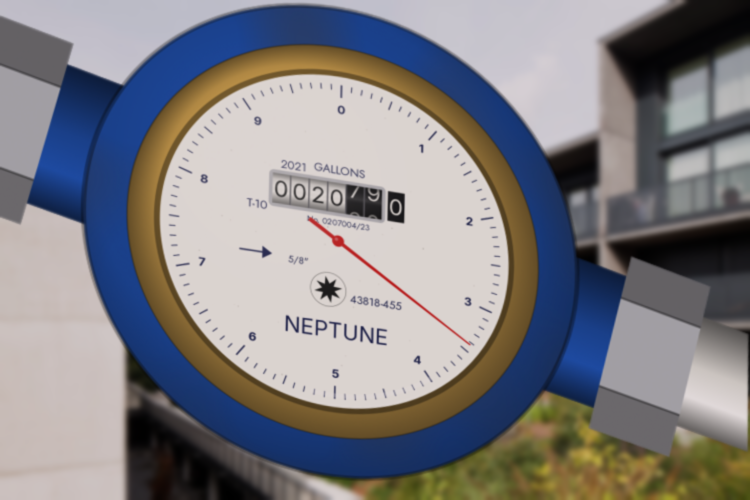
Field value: 20793.4 (gal)
